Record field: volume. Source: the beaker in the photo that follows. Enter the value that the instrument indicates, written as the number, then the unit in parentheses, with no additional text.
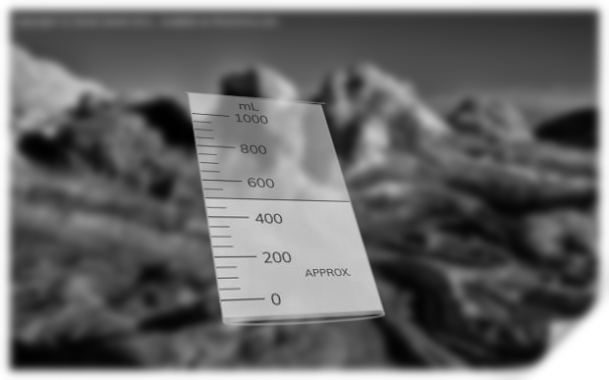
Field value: 500 (mL)
